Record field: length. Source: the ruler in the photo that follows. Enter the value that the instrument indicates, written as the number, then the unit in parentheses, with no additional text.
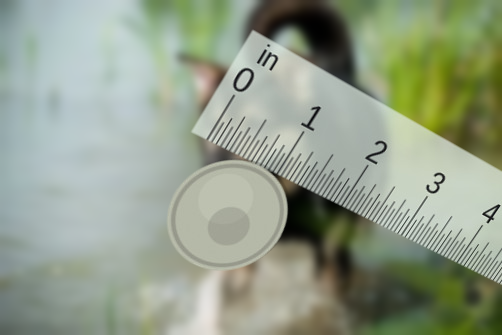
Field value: 1.5 (in)
